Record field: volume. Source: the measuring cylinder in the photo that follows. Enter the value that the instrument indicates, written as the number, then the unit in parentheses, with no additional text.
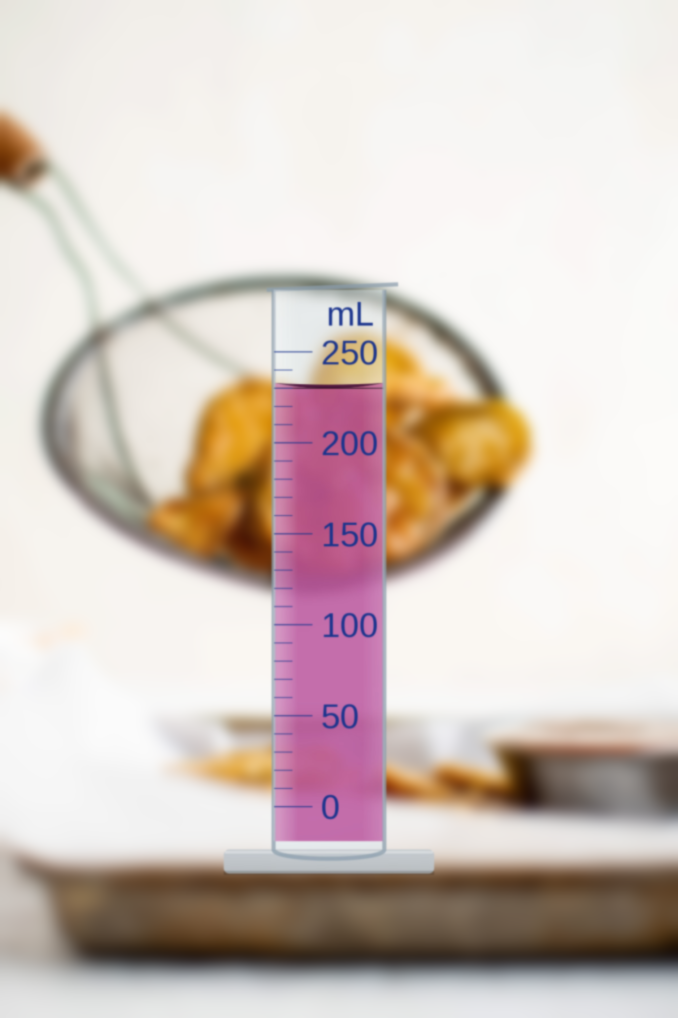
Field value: 230 (mL)
